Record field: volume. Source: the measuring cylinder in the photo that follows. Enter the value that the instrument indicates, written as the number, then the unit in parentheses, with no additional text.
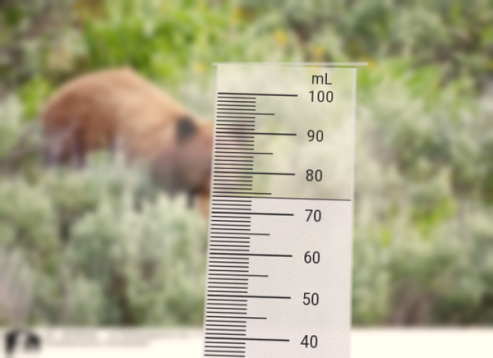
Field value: 74 (mL)
